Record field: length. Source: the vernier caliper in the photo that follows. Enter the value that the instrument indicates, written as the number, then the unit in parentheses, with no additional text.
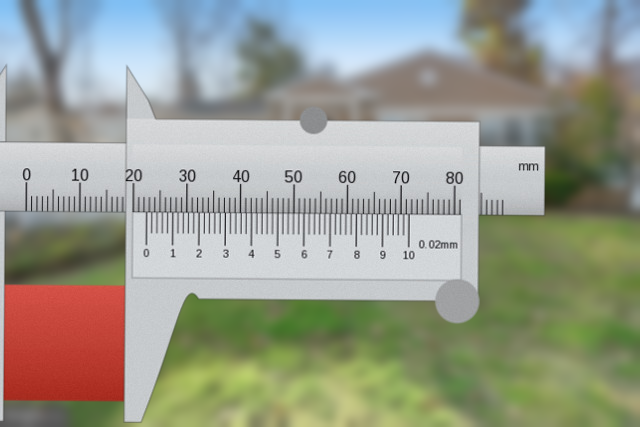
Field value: 22.5 (mm)
